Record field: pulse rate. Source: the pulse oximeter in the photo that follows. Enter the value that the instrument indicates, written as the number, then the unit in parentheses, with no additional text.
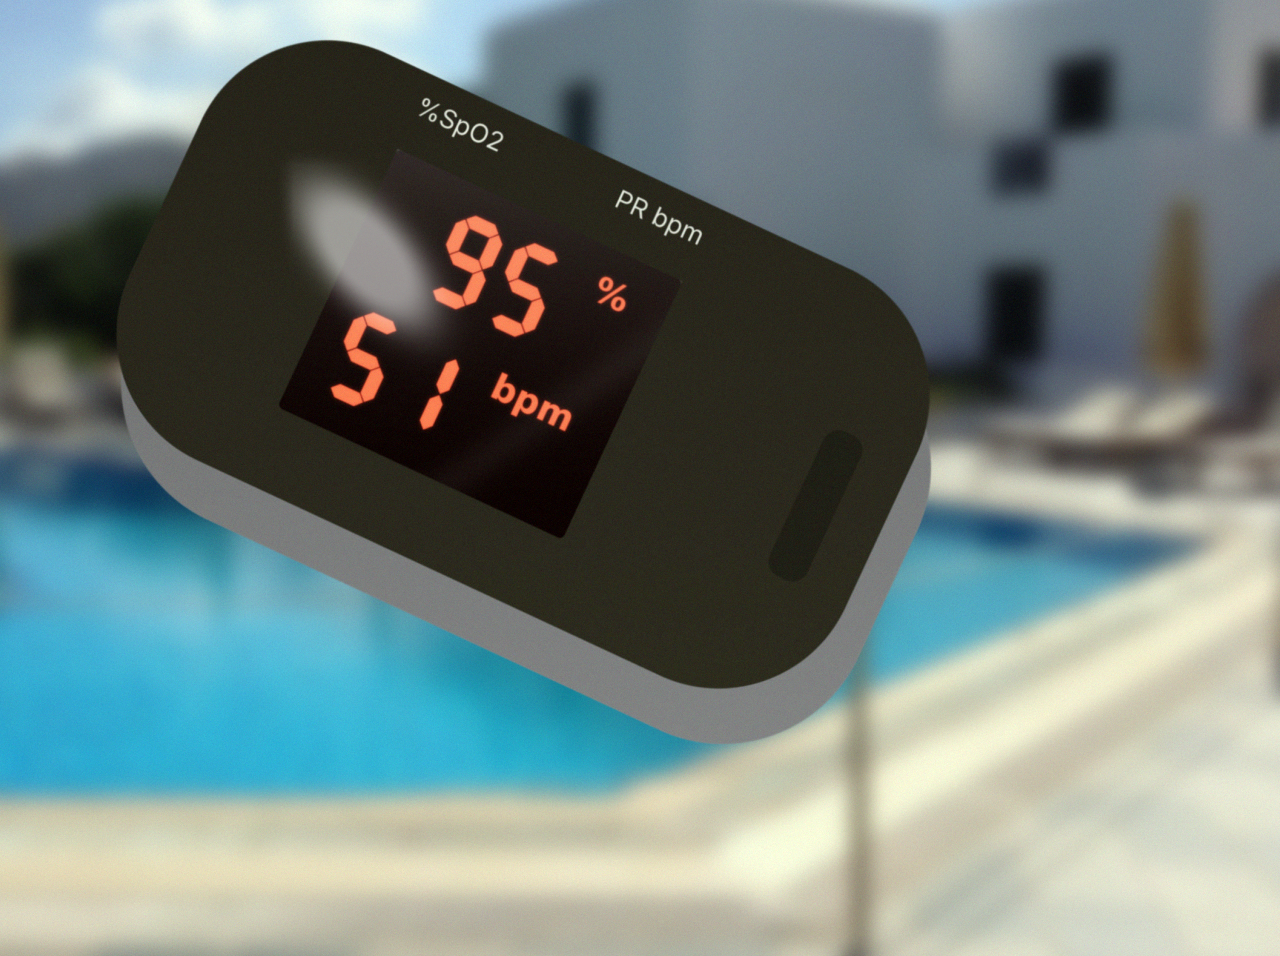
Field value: 51 (bpm)
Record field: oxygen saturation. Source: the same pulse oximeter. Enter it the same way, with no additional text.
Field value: 95 (%)
